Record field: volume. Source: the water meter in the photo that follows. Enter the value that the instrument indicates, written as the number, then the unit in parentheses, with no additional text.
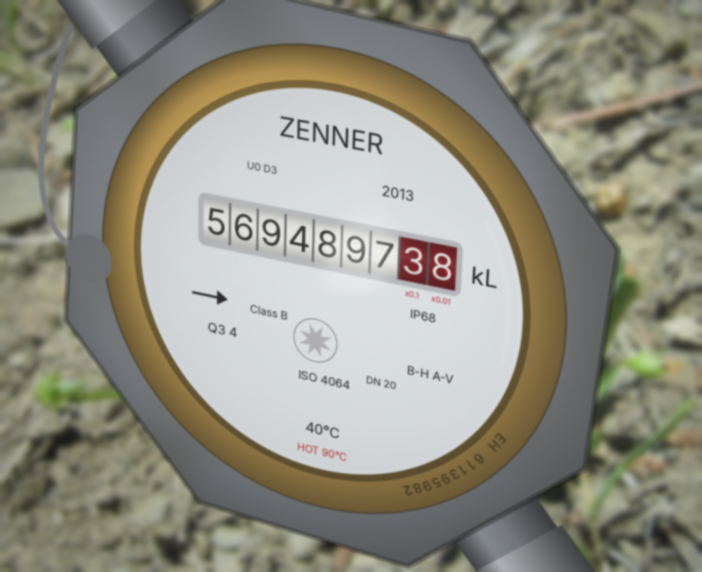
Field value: 5694897.38 (kL)
